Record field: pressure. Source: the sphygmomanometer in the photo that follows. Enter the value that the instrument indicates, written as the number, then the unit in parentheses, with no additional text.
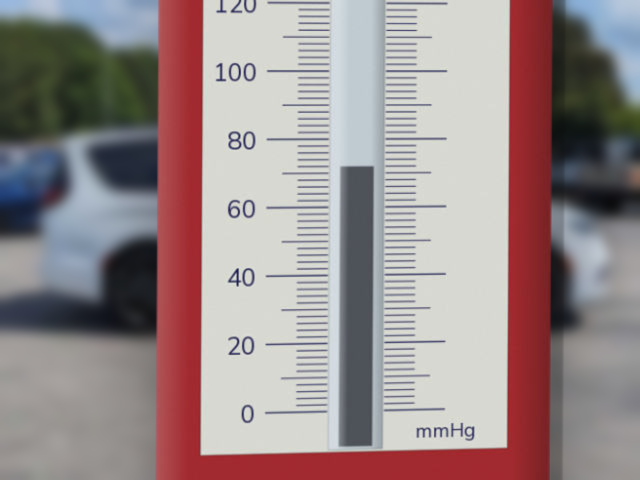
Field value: 72 (mmHg)
